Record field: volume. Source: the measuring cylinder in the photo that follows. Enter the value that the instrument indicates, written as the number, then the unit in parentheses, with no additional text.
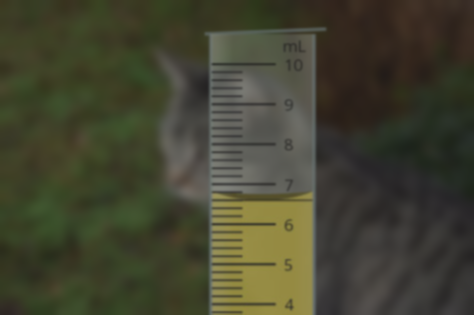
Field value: 6.6 (mL)
